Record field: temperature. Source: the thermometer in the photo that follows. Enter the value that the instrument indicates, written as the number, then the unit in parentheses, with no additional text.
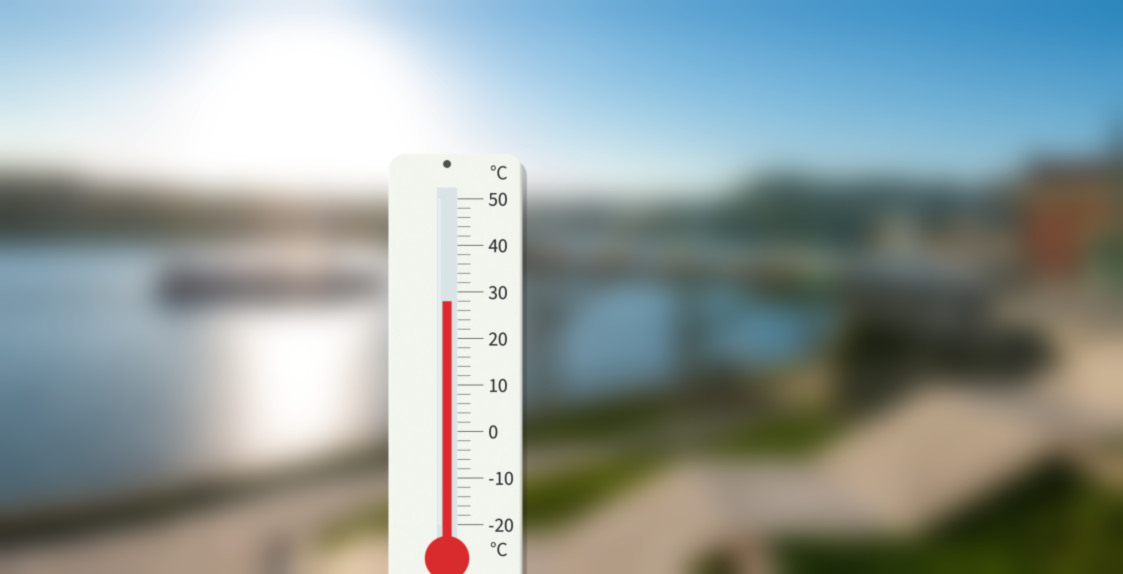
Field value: 28 (°C)
